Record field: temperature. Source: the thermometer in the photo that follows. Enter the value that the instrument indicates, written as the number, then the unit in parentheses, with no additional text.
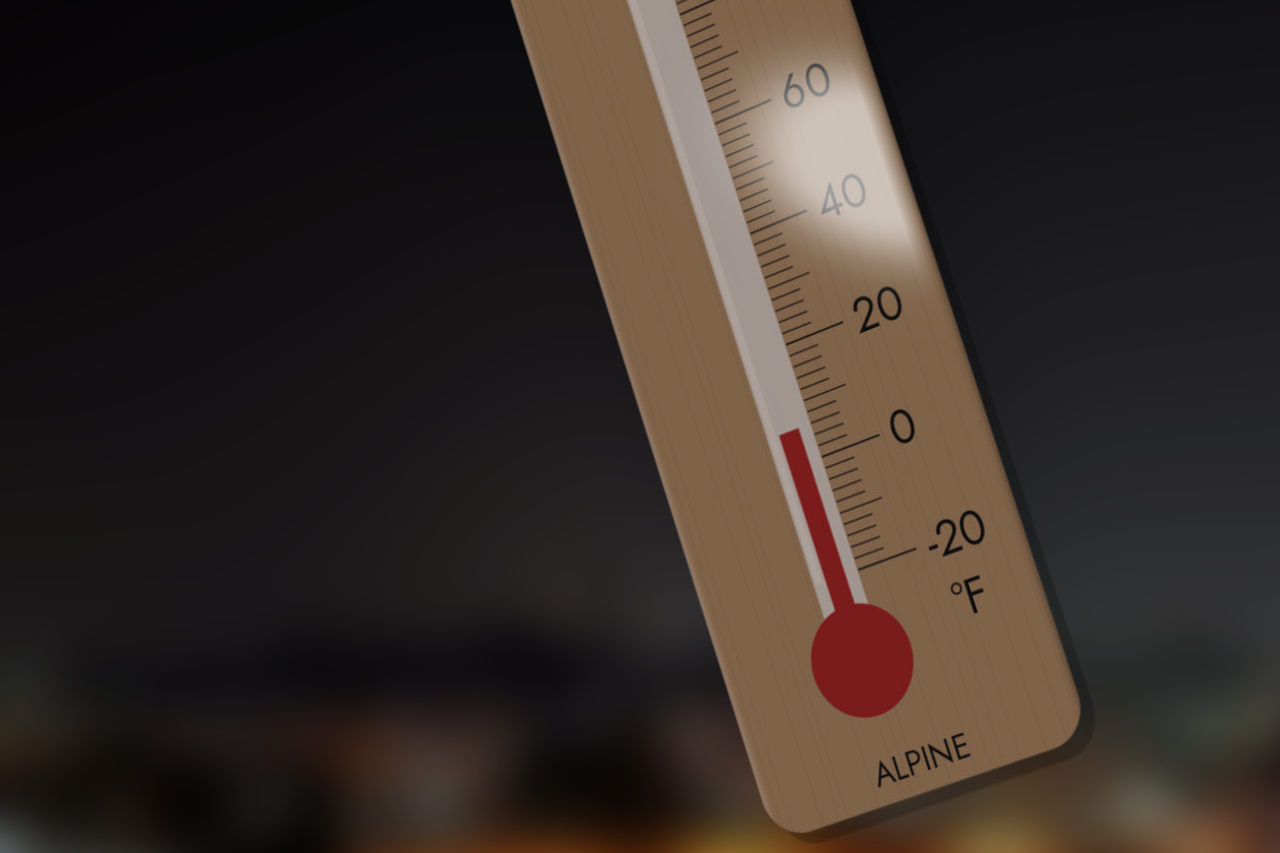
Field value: 6 (°F)
